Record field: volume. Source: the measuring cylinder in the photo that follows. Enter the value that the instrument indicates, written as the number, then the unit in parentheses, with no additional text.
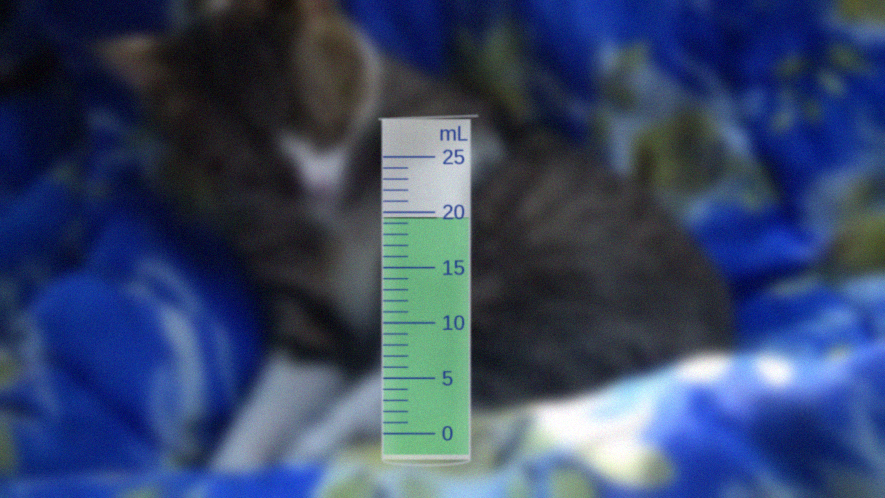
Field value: 19.5 (mL)
